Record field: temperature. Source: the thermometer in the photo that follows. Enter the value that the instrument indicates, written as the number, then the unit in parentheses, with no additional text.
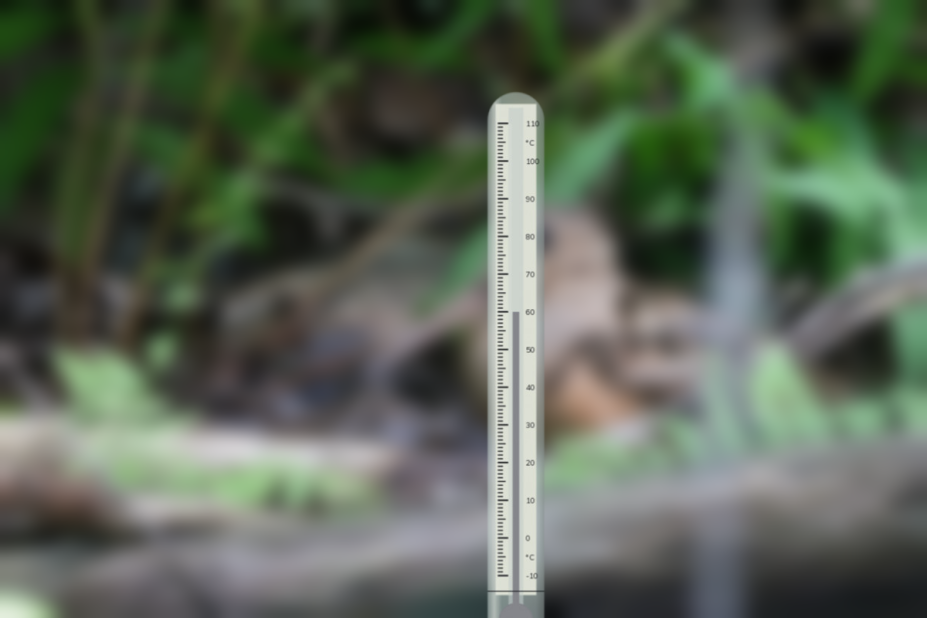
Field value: 60 (°C)
